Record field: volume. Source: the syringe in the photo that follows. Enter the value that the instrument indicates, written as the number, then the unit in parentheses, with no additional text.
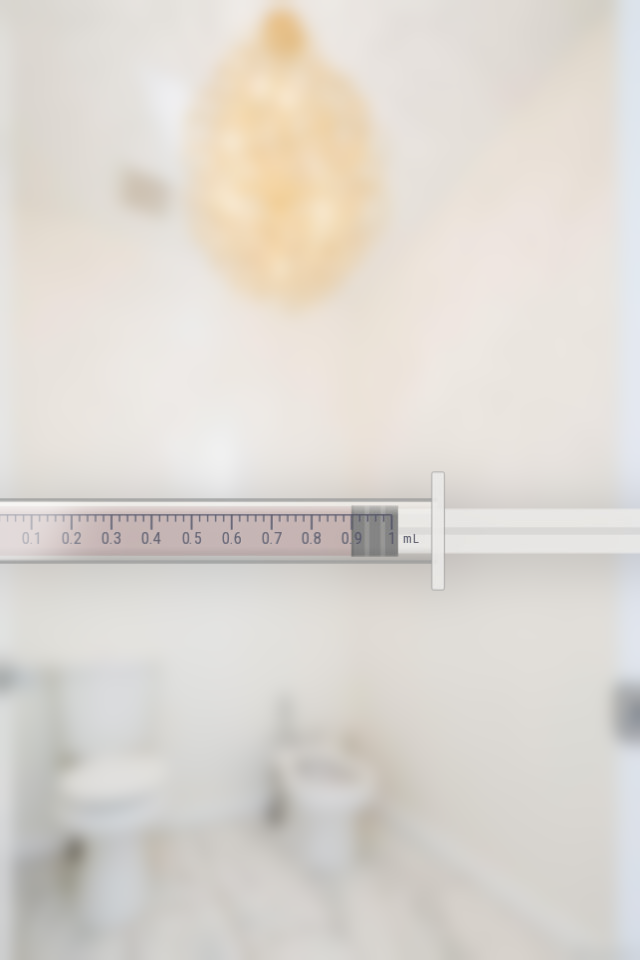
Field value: 0.9 (mL)
